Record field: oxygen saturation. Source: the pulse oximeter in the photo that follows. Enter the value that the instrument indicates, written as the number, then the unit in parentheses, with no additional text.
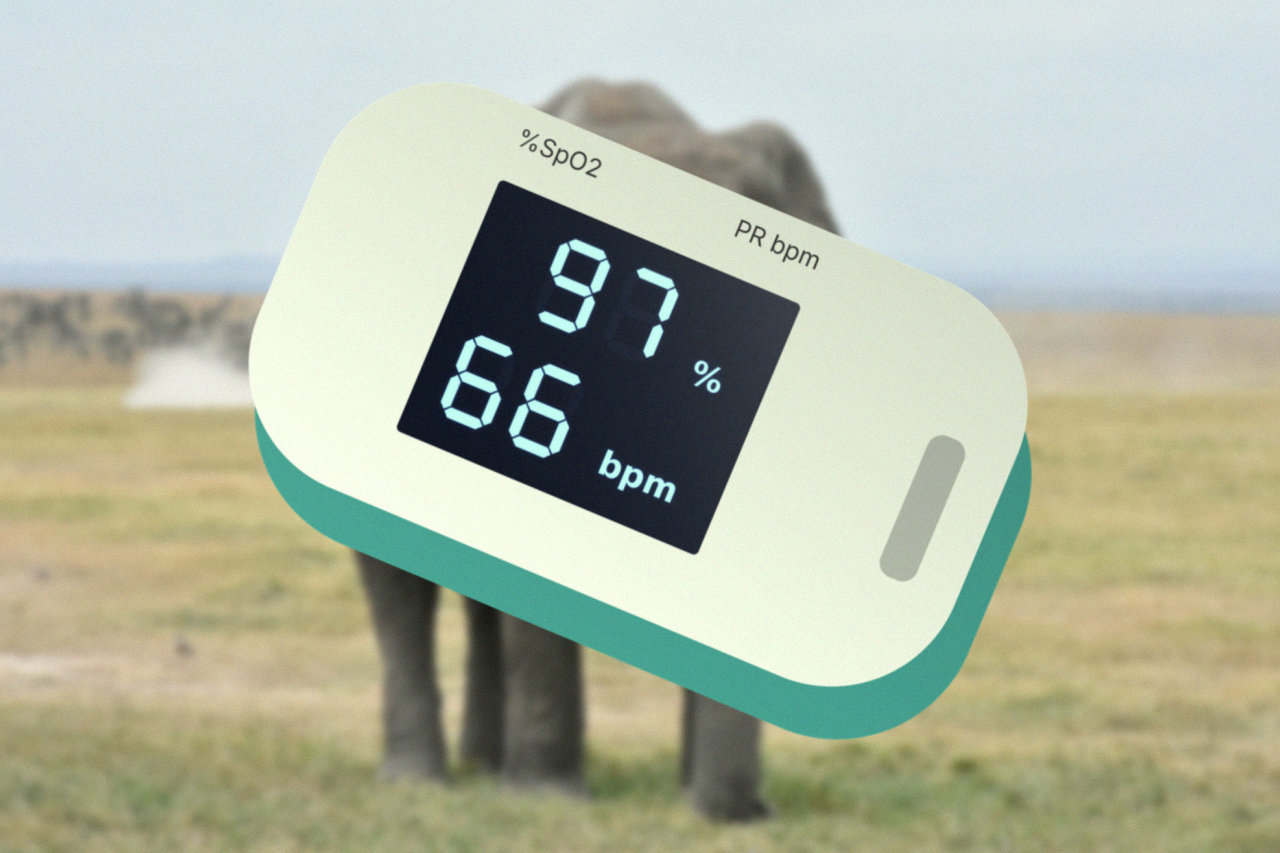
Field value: 97 (%)
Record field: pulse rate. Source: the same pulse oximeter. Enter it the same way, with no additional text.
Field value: 66 (bpm)
